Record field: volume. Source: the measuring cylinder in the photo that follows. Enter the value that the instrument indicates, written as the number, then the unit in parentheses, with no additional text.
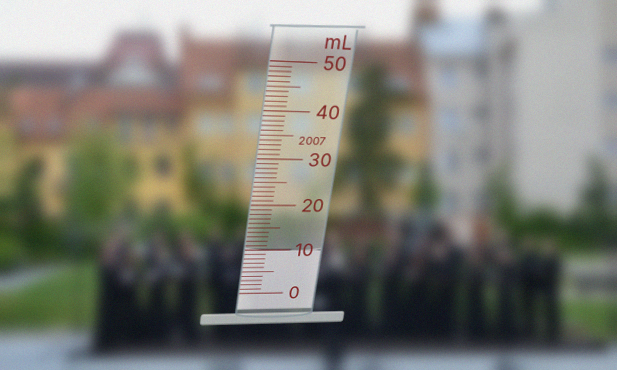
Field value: 10 (mL)
